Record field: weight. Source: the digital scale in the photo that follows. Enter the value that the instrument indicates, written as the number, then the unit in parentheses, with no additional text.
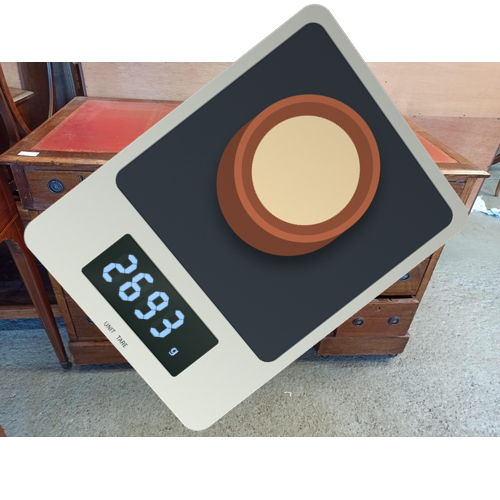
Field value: 2693 (g)
